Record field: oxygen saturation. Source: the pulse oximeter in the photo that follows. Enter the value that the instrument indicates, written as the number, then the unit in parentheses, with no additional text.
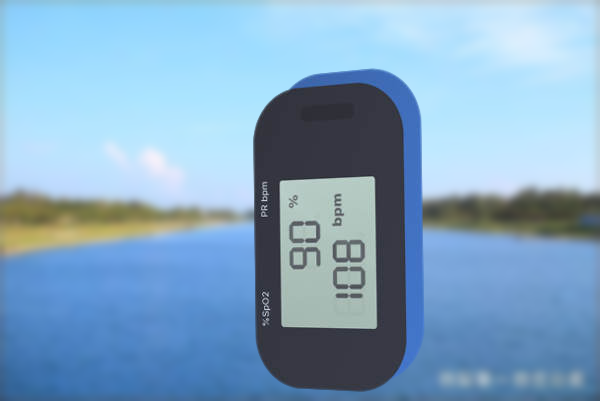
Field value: 90 (%)
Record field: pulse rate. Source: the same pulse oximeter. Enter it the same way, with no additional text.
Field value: 108 (bpm)
